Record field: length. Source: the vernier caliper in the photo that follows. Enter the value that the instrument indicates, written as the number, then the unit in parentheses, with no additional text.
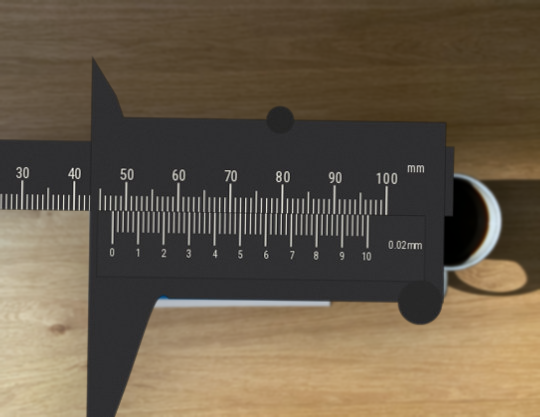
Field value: 47.5 (mm)
